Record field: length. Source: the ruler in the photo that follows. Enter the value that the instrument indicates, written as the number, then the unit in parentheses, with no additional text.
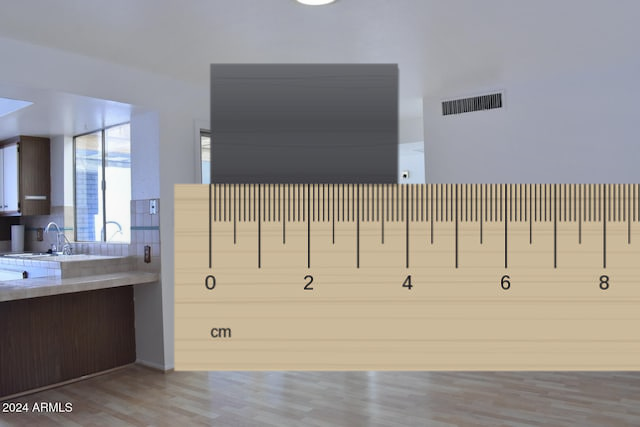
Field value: 3.8 (cm)
